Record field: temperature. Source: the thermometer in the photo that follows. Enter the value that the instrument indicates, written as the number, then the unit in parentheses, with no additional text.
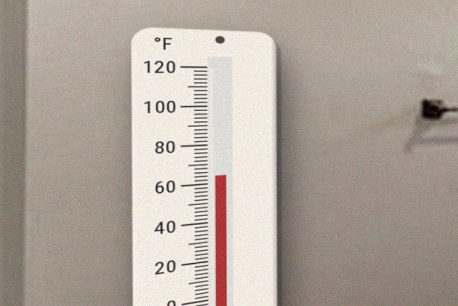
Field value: 64 (°F)
